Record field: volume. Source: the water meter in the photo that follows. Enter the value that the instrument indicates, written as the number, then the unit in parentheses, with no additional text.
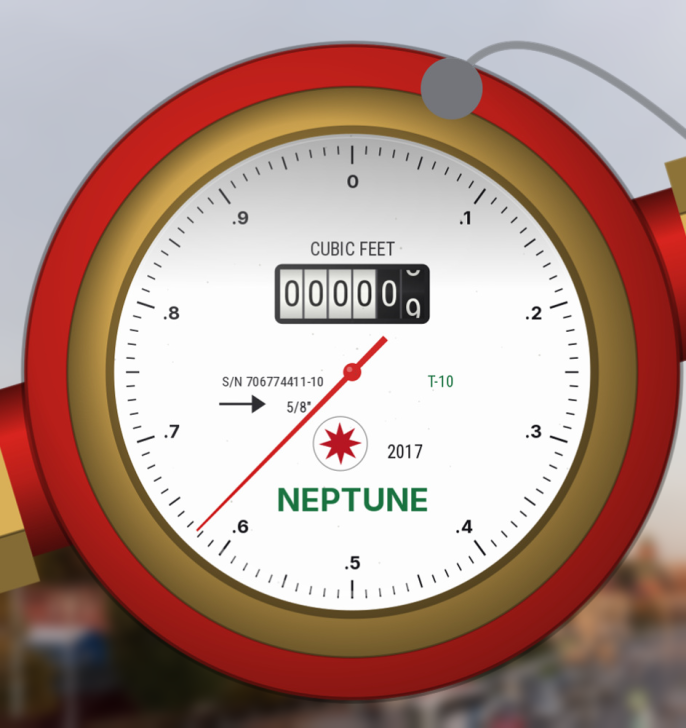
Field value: 8.62 (ft³)
